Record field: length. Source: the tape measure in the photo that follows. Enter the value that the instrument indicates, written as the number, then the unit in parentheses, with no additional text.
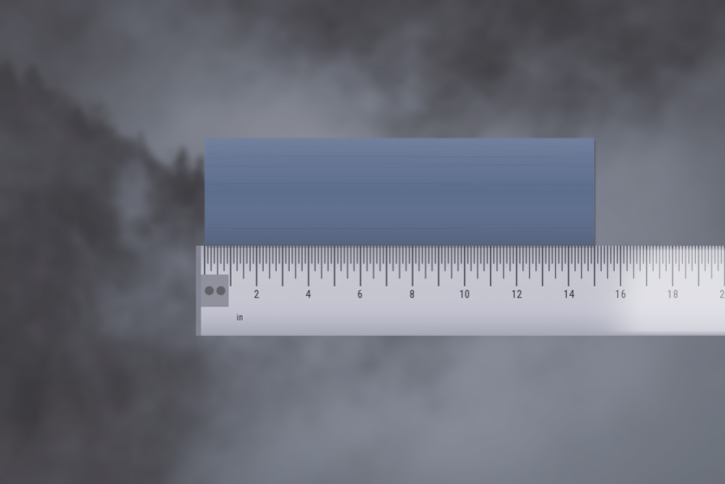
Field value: 15 (in)
